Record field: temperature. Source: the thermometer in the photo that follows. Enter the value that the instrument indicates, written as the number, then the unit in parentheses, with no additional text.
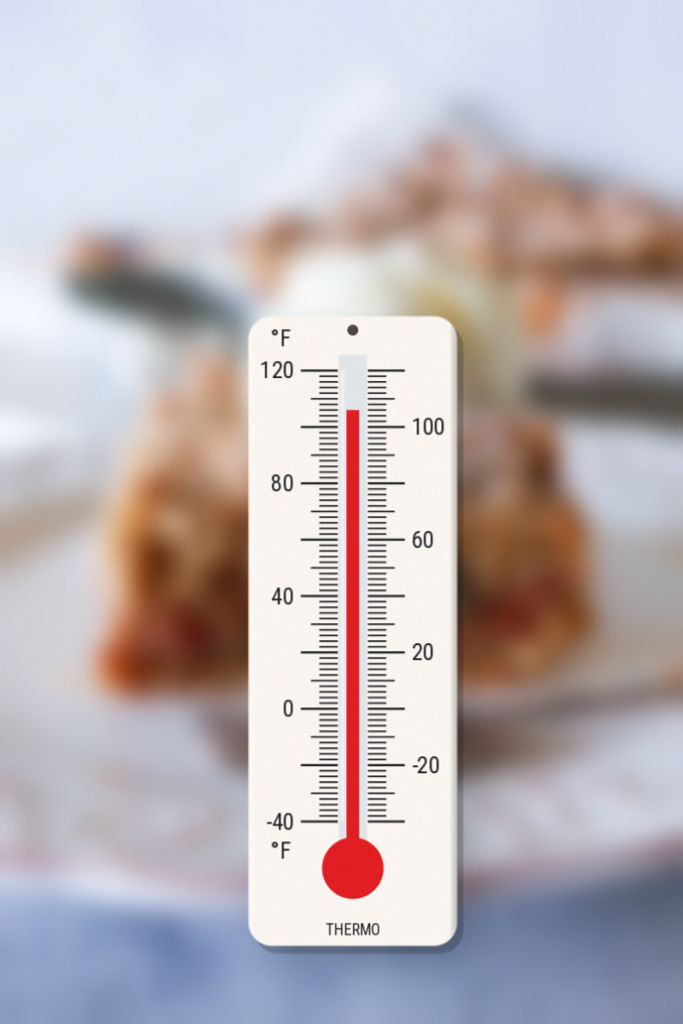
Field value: 106 (°F)
